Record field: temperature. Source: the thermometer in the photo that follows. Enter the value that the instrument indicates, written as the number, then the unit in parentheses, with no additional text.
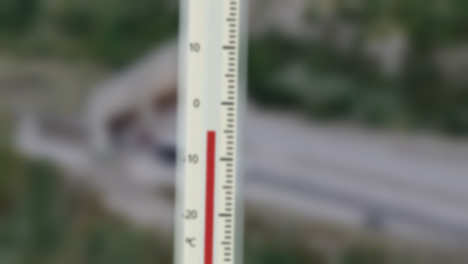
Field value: -5 (°C)
